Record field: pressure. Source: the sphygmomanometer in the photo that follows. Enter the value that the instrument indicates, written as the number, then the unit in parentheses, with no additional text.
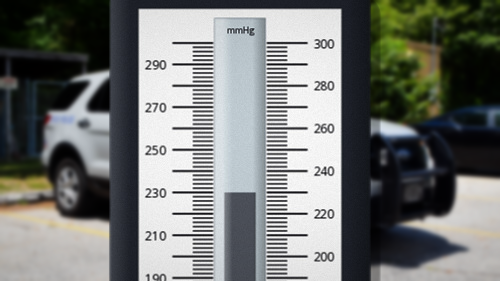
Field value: 230 (mmHg)
